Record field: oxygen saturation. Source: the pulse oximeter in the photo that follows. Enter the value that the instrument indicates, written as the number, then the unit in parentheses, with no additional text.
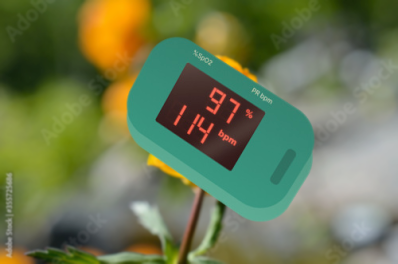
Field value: 97 (%)
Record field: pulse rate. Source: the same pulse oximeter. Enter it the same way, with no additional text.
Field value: 114 (bpm)
